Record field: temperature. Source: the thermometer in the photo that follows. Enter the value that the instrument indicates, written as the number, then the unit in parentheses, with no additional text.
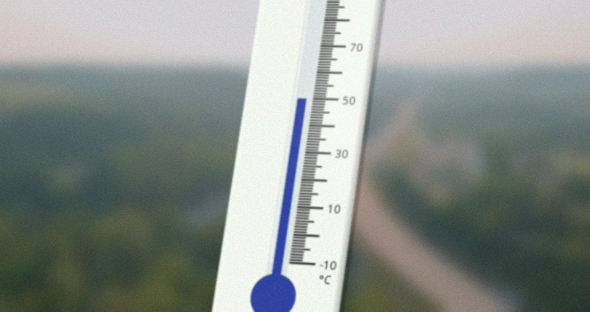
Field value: 50 (°C)
